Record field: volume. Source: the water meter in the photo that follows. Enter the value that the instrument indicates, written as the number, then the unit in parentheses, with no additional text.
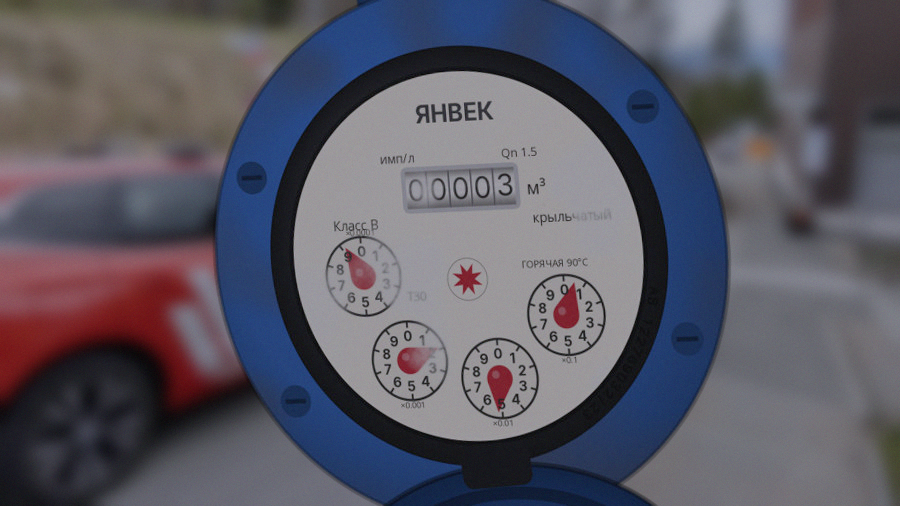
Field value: 3.0519 (m³)
